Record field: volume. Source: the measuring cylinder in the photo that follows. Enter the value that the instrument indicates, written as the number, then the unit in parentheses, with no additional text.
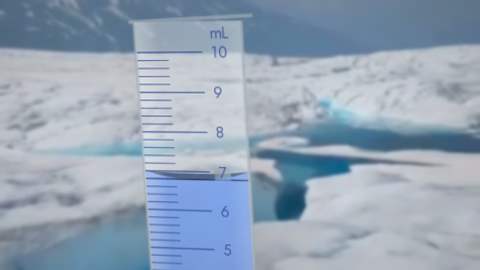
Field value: 6.8 (mL)
